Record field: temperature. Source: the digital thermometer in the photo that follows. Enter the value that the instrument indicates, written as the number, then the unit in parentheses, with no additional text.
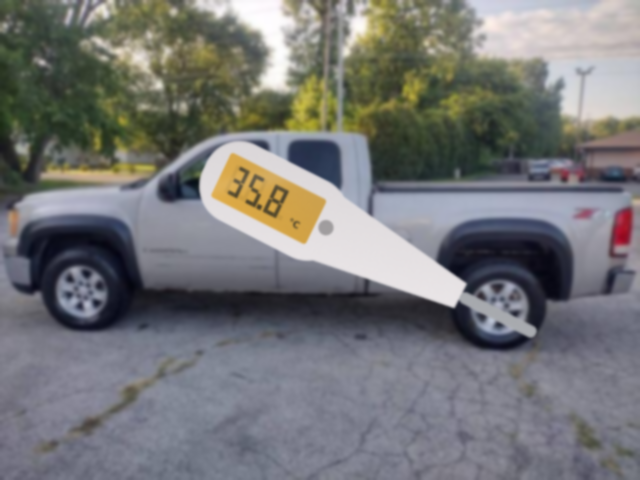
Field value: 35.8 (°C)
